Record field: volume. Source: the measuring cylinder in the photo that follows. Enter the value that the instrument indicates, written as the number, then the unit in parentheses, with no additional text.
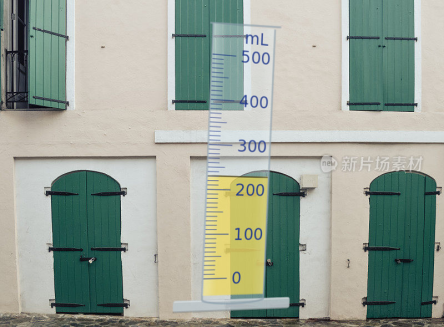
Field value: 230 (mL)
